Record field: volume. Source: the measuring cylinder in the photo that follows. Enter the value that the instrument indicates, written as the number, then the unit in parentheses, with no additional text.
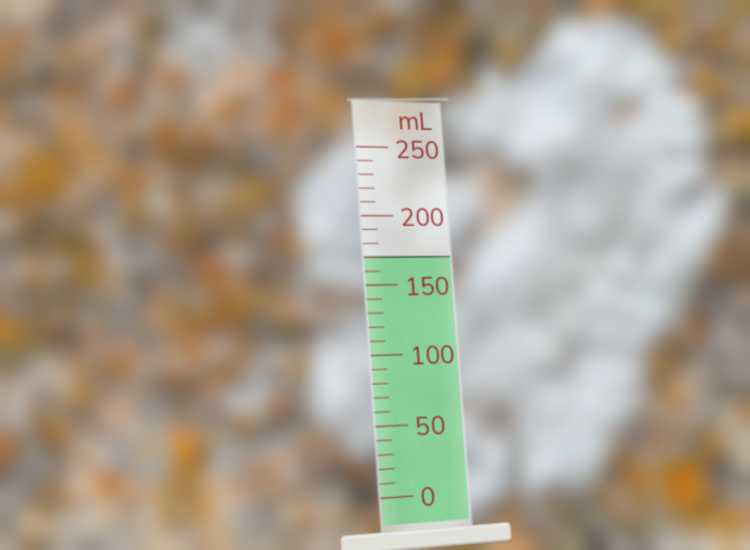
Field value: 170 (mL)
